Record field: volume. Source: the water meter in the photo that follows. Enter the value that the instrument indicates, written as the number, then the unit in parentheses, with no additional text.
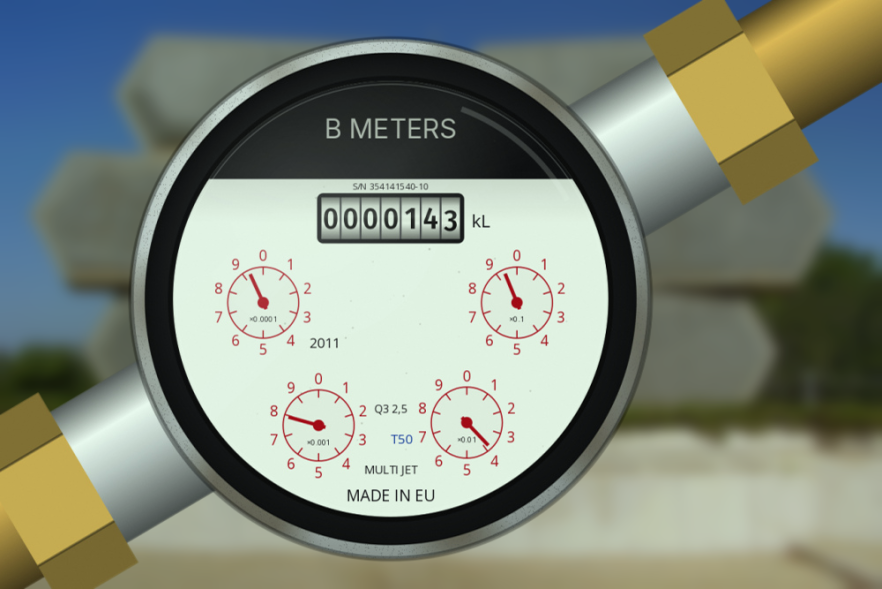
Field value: 142.9379 (kL)
